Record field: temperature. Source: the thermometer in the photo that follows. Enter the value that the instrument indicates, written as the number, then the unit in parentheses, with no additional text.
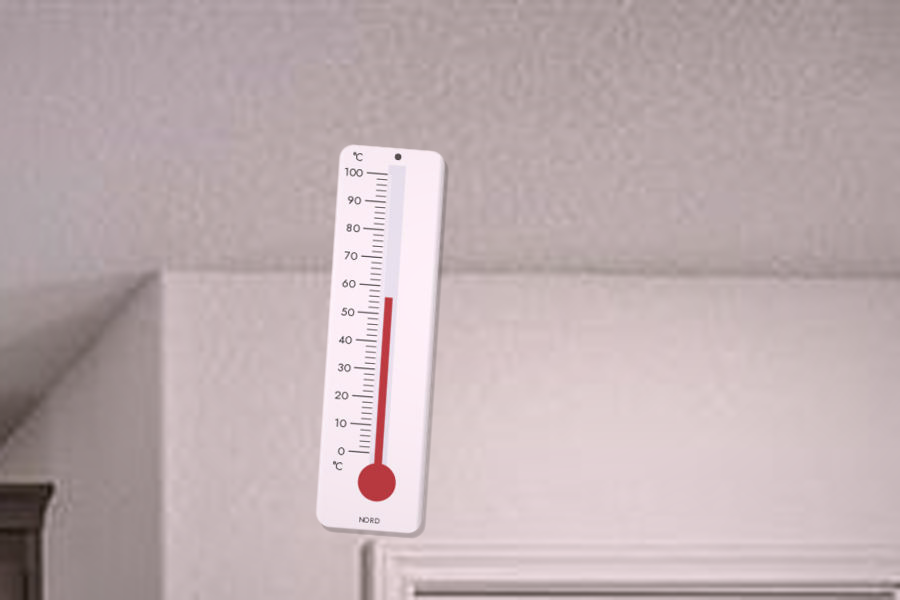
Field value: 56 (°C)
